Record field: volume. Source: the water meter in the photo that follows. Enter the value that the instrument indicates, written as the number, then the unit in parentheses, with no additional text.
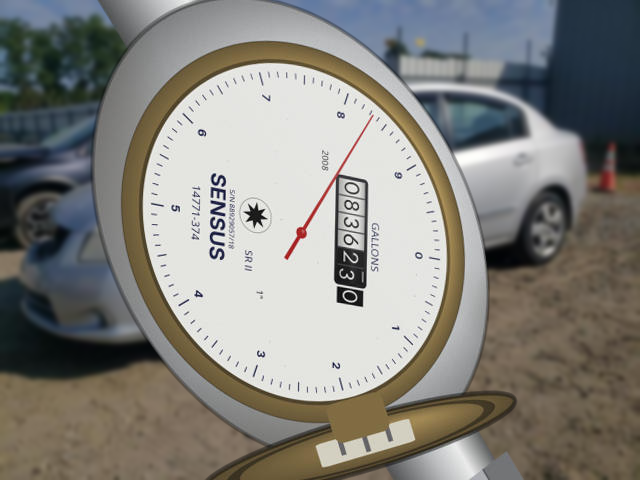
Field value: 836228.3 (gal)
